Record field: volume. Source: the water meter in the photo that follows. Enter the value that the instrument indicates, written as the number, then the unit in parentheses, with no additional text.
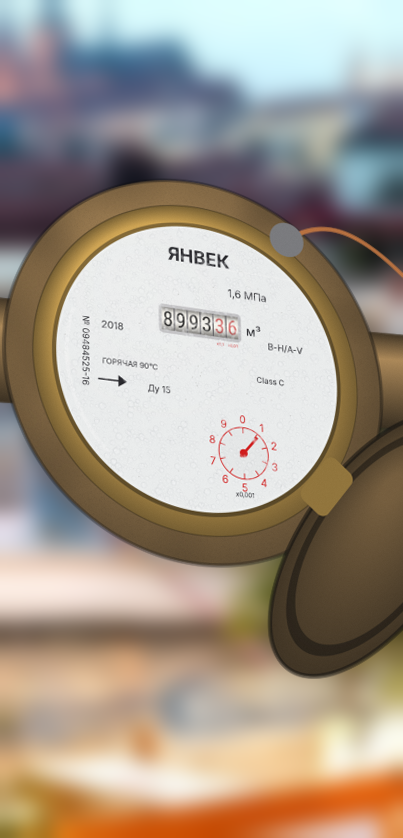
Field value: 8993.361 (m³)
